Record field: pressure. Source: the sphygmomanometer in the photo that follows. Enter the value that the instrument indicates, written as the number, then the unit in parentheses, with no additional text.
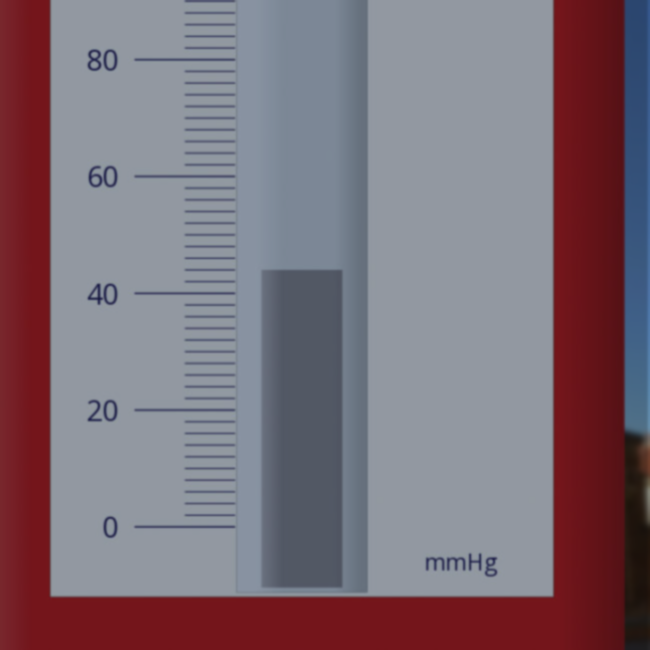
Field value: 44 (mmHg)
